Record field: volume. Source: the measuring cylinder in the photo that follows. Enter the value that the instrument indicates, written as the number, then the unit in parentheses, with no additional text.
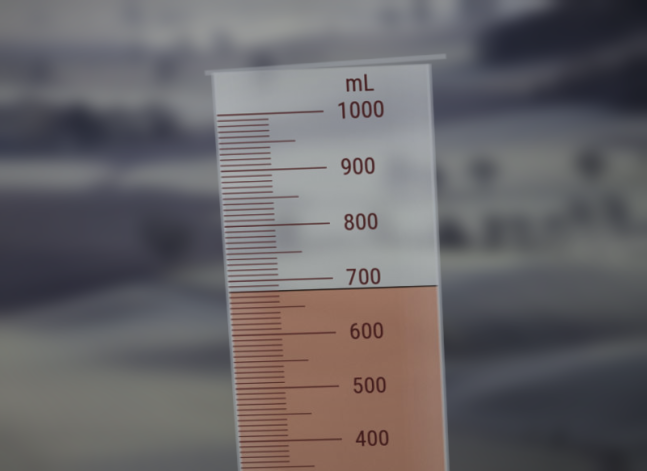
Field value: 680 (mL)
